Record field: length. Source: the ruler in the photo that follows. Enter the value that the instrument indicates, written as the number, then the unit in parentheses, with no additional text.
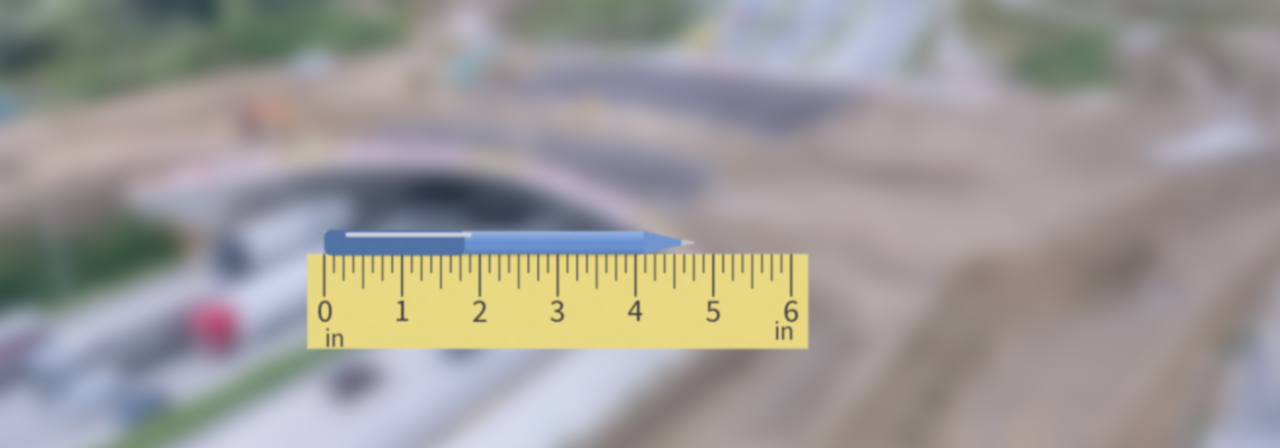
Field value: 4.75 (in)
